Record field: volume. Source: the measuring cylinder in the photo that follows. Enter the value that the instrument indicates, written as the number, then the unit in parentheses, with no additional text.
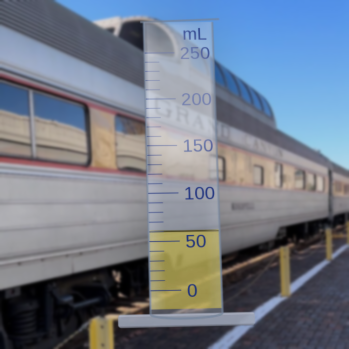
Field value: 60 (mL)
